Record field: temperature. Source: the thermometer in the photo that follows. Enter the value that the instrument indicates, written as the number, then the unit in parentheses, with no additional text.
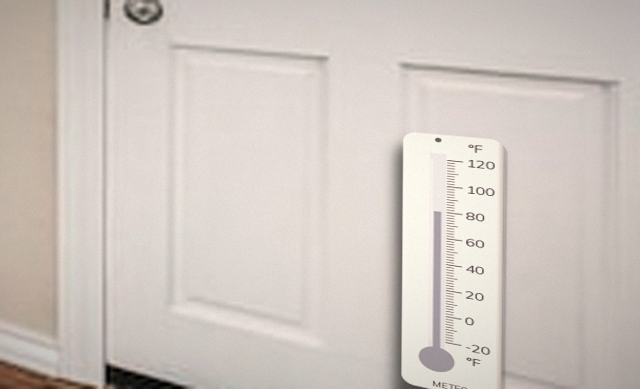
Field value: 80 (°F)
